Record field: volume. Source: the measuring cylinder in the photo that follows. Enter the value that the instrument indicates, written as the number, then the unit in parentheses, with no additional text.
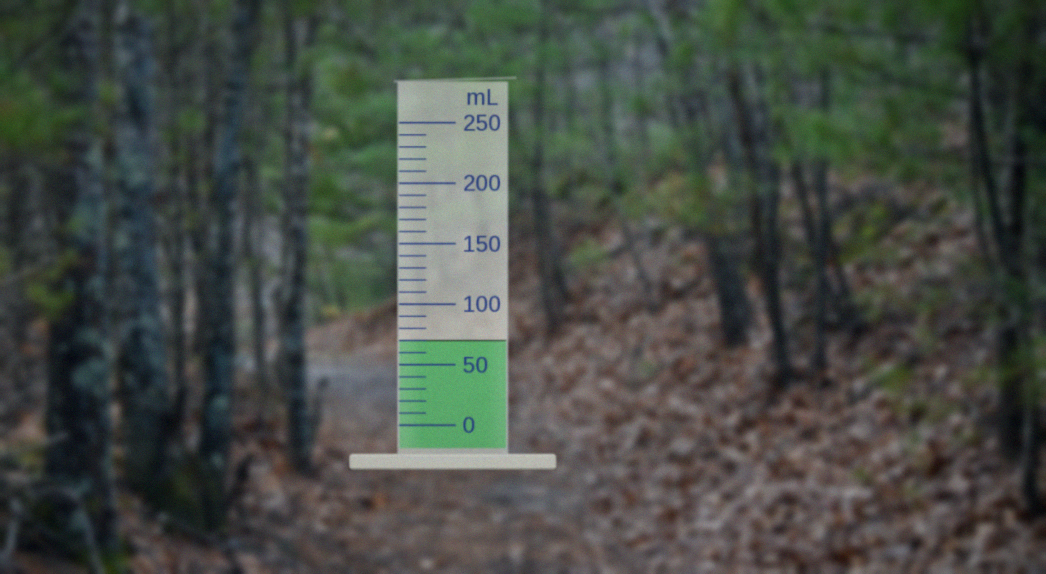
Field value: 70 (mL)
